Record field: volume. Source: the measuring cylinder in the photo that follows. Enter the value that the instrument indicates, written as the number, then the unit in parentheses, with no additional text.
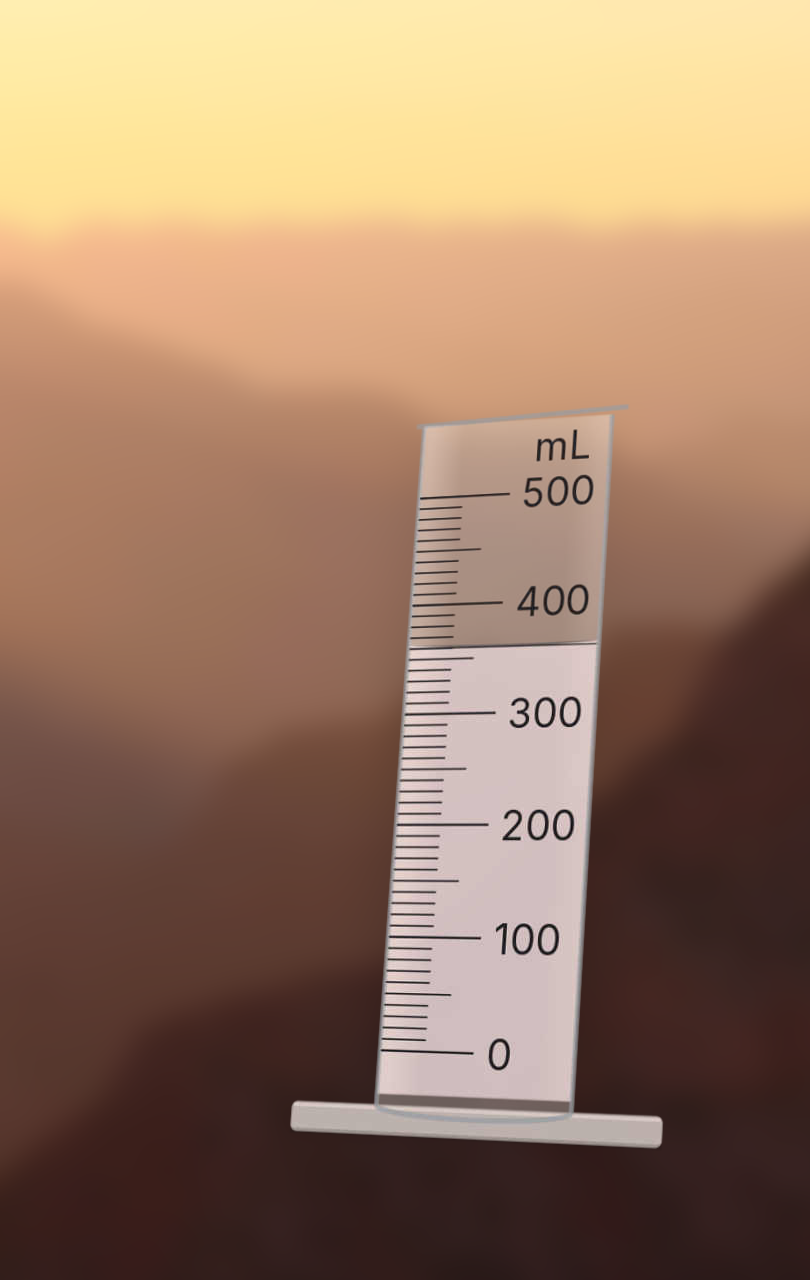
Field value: 360 (mL)
